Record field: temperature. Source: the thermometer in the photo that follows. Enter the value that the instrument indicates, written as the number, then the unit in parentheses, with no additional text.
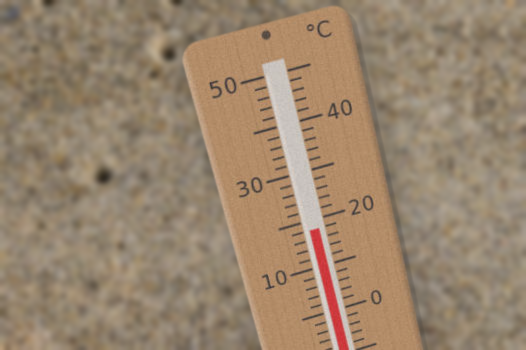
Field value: 18 (°C)
